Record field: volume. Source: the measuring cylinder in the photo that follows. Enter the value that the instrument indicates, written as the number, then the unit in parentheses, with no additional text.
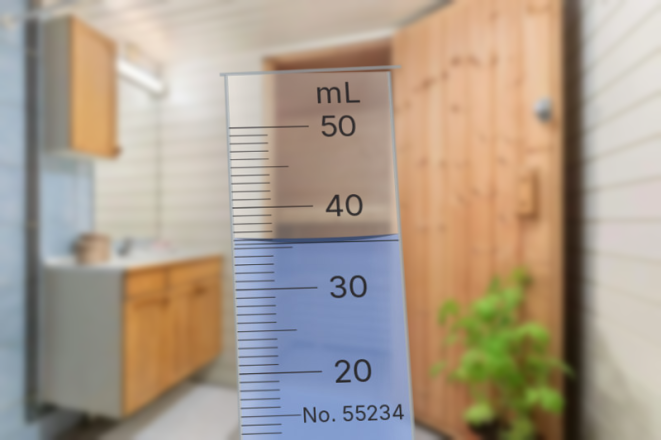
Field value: 35.5 (mL)
